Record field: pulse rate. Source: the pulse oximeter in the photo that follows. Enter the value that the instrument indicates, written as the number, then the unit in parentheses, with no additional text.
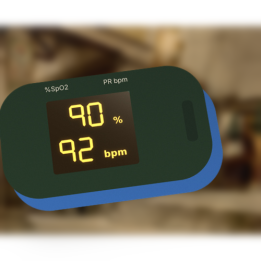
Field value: 92 (bpm)
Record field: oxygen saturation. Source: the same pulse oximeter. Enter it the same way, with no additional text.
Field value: 90 (%)
